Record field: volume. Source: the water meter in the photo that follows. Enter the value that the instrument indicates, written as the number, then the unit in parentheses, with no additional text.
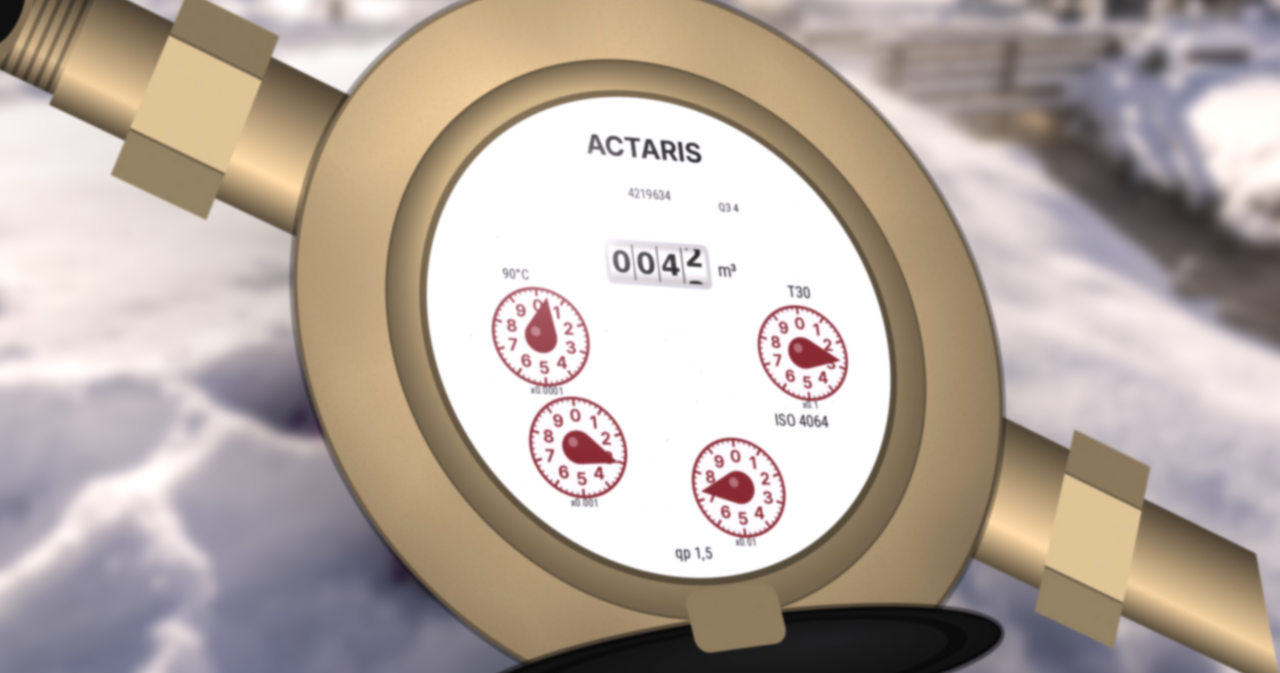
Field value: 42.2730 (m³)
